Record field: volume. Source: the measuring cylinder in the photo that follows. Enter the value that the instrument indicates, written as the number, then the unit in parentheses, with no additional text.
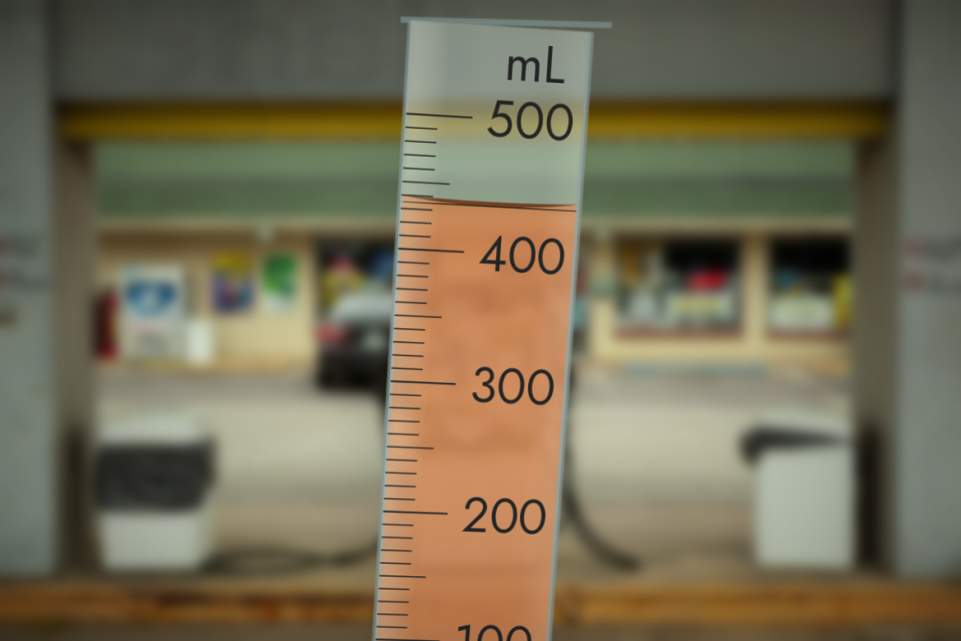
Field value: 435 (mL)
